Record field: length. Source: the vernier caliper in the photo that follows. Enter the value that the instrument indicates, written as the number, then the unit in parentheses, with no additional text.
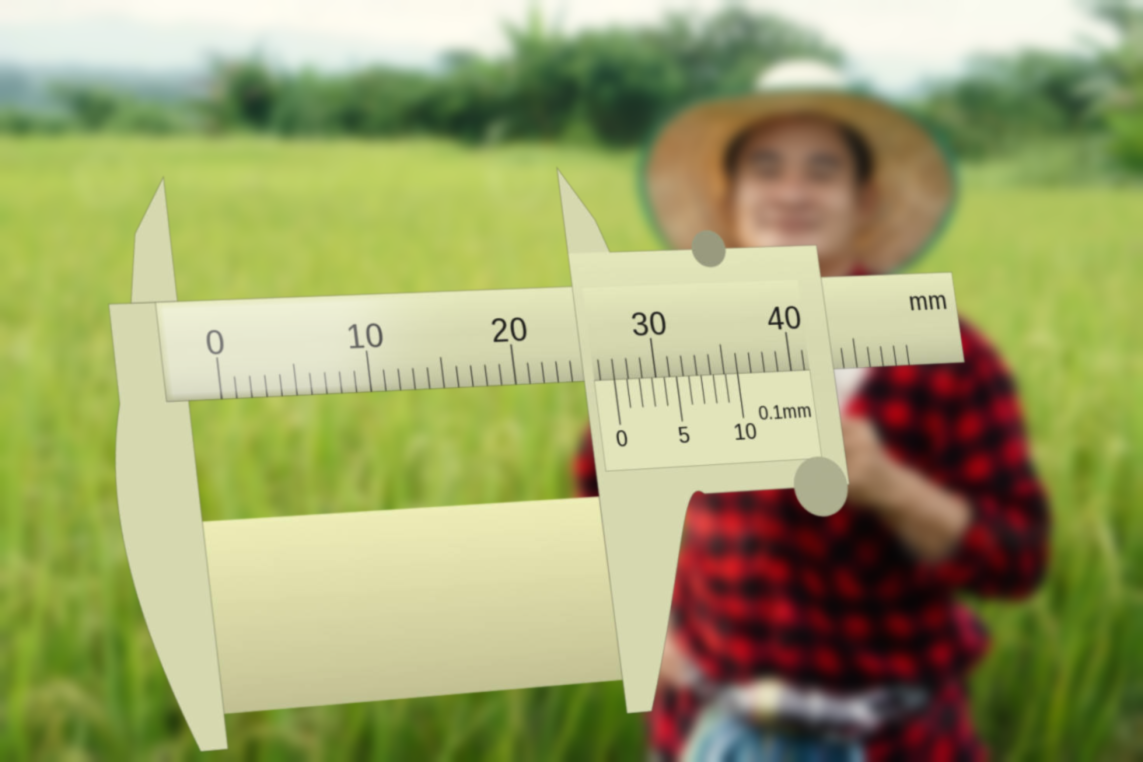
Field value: 27.0 (mm)
